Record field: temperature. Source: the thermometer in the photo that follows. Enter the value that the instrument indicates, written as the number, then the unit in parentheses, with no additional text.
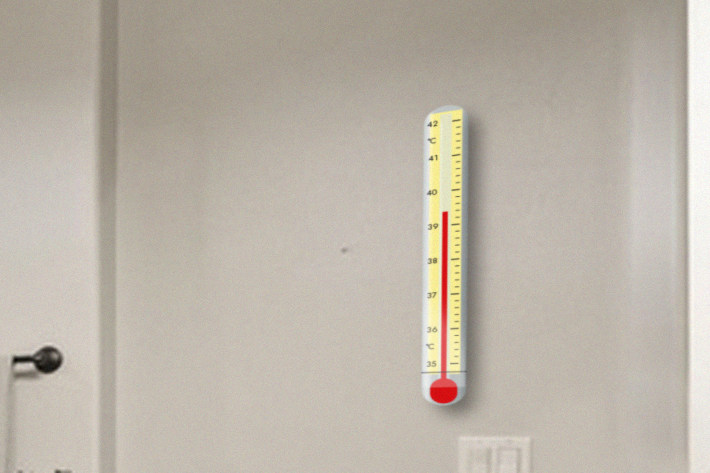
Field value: 39.4 (°C)
